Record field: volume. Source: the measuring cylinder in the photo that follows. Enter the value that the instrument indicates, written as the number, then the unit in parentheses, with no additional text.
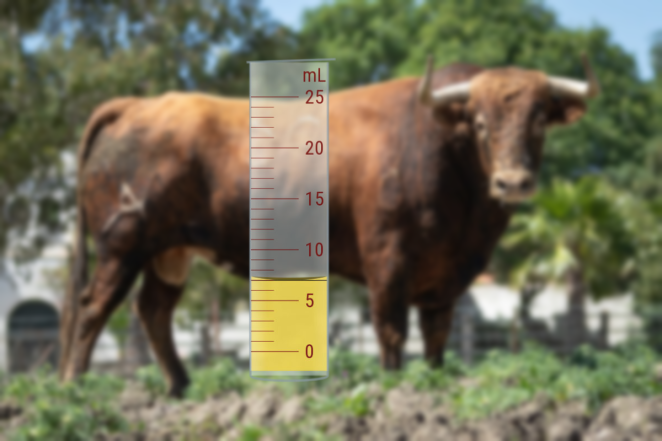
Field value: 7 (mL)
